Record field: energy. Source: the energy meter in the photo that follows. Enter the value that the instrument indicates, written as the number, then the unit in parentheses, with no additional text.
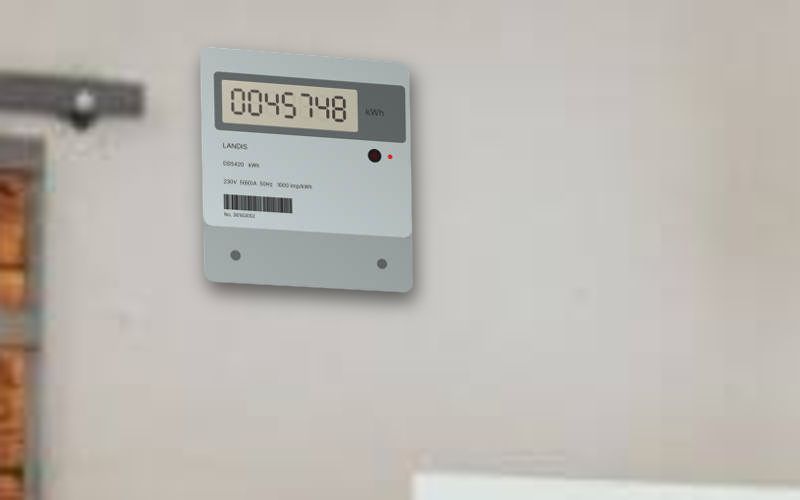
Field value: 45748 (kWh)
